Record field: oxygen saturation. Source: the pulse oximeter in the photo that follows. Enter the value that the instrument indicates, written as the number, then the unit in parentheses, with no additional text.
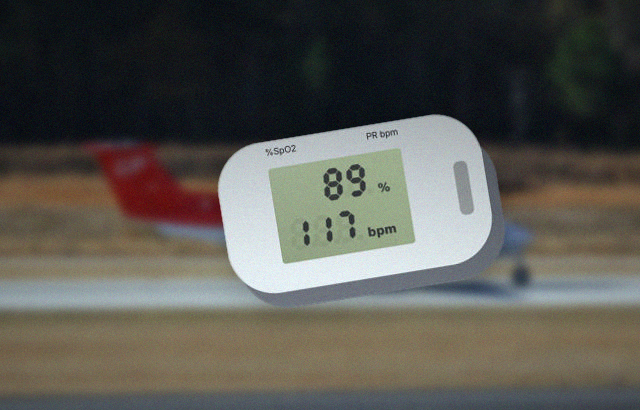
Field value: 89 (%)
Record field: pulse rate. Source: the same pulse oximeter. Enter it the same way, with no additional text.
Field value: 117 (bpm)
